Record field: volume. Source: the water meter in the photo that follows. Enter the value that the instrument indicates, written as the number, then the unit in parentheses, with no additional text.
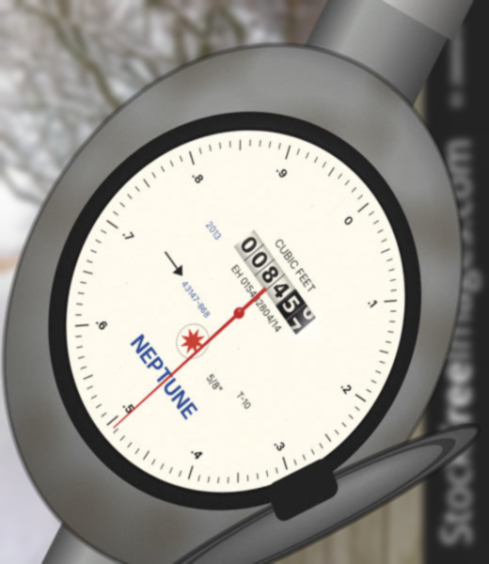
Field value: 8456.49 (ft³)
